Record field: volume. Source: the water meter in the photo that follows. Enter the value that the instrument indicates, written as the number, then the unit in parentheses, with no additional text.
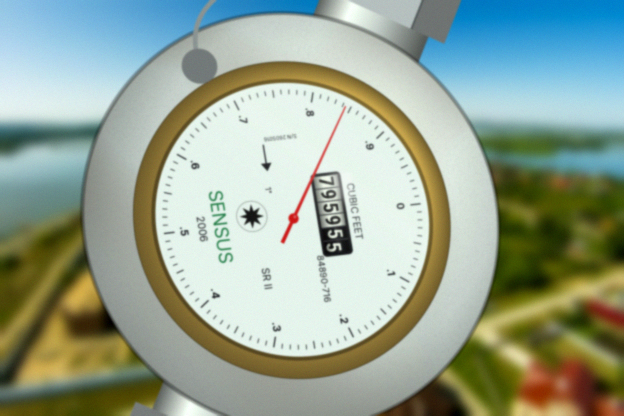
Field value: 795954.84 (ft³)
